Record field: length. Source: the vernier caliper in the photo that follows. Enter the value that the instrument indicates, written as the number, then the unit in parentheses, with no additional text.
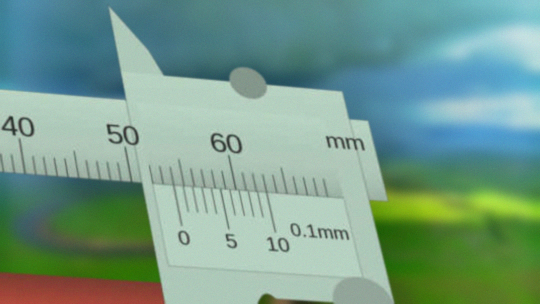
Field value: 54.0 (mm)
